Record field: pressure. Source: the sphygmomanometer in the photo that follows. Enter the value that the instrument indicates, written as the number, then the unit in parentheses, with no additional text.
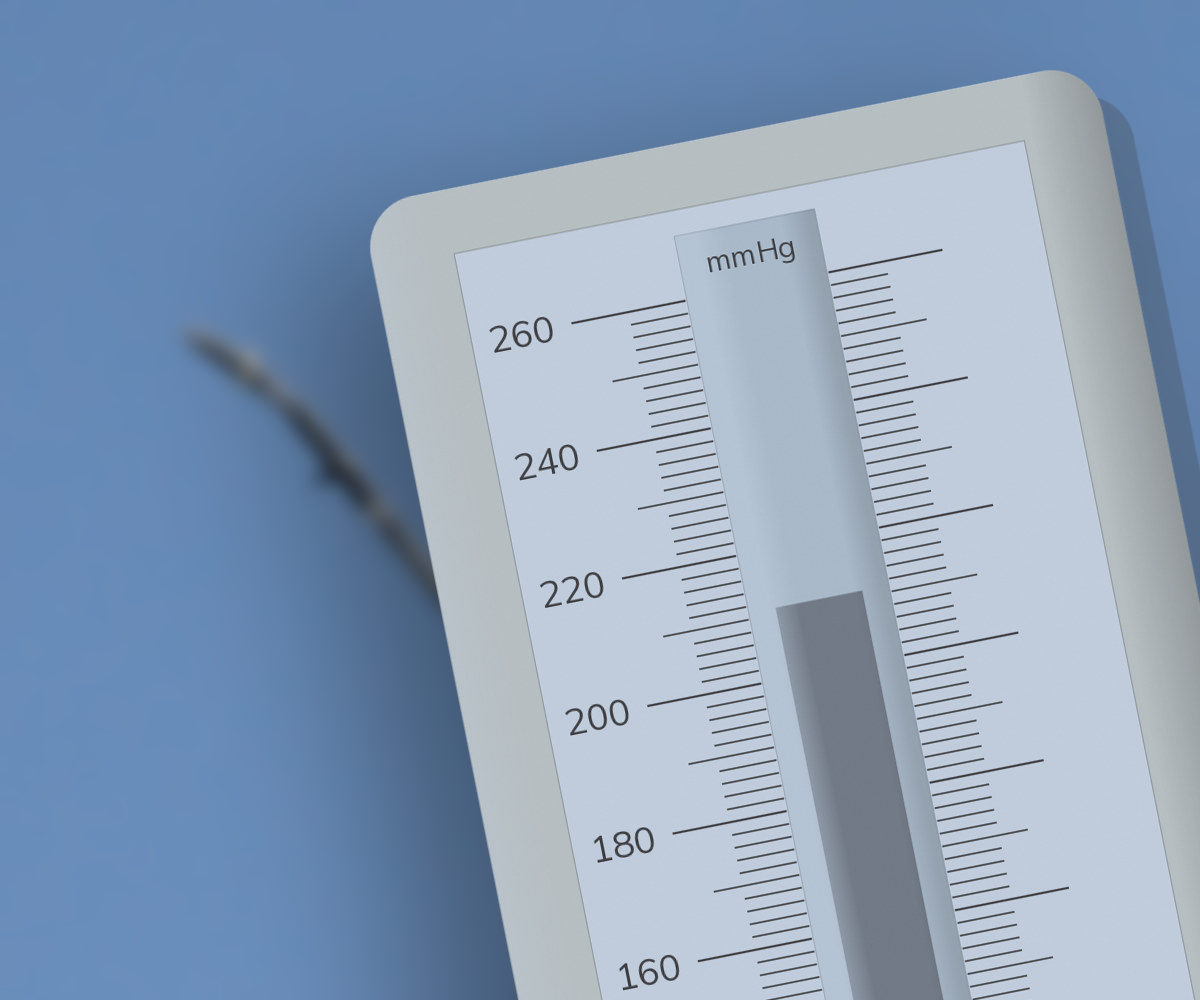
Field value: 211 (mmHg)
